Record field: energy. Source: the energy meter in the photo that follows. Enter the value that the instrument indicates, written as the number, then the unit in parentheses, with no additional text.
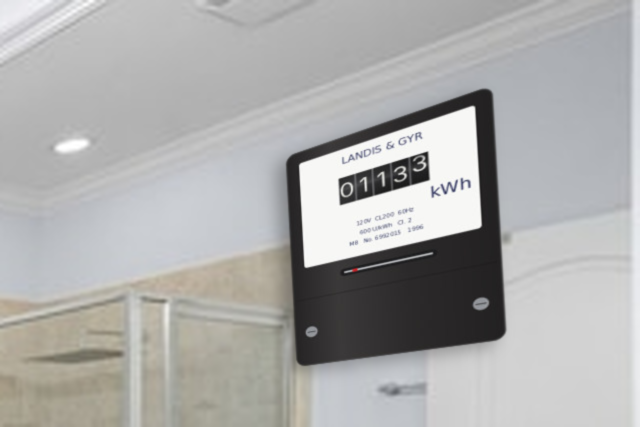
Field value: 1133 (kWh)
